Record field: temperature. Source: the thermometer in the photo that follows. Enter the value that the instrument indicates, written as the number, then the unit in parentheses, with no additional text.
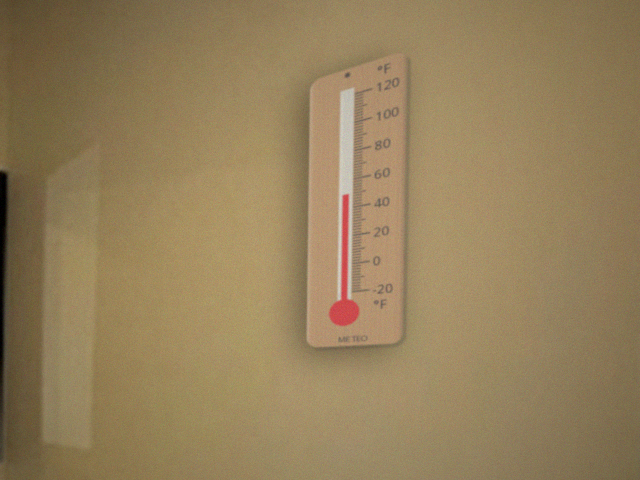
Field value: 50 (°F)
